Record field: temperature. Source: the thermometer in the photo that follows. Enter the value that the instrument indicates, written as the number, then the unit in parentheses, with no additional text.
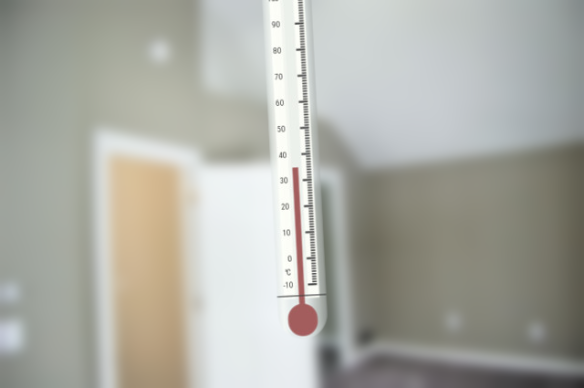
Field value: 35 (°C)
